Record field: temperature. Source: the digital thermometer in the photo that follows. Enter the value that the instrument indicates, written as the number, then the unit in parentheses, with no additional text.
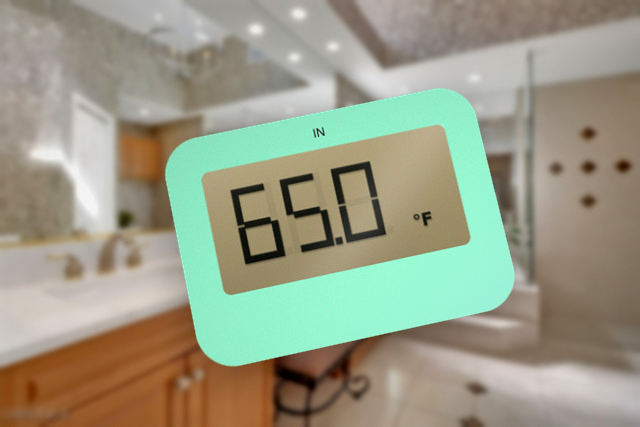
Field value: 65.0 (°F)
